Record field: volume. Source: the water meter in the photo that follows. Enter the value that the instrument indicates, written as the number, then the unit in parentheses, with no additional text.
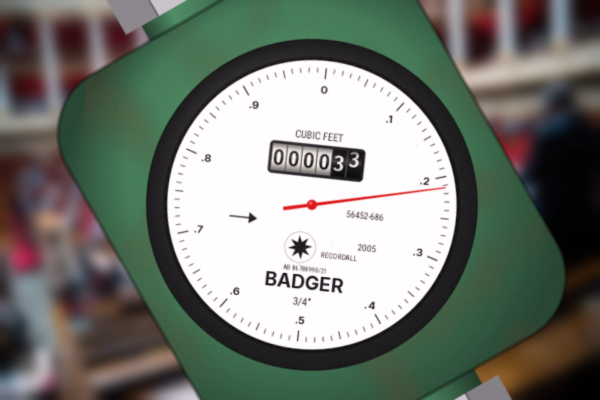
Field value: 33.21 (ft³)
